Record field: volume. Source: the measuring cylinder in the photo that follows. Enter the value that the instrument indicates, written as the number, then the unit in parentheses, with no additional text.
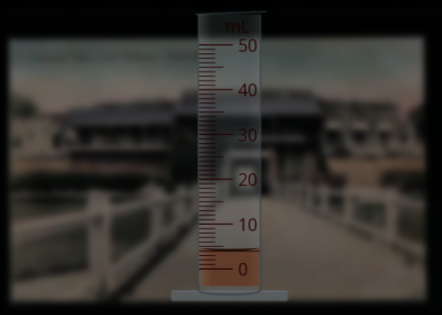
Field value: 4 (mL)
